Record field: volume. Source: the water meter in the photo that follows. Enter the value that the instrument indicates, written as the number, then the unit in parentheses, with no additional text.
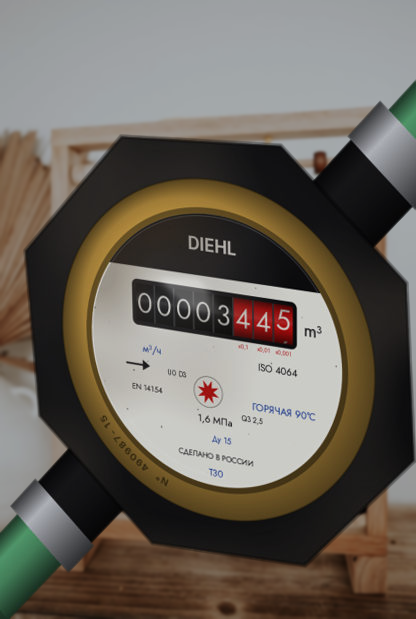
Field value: 3.445 (m³)
